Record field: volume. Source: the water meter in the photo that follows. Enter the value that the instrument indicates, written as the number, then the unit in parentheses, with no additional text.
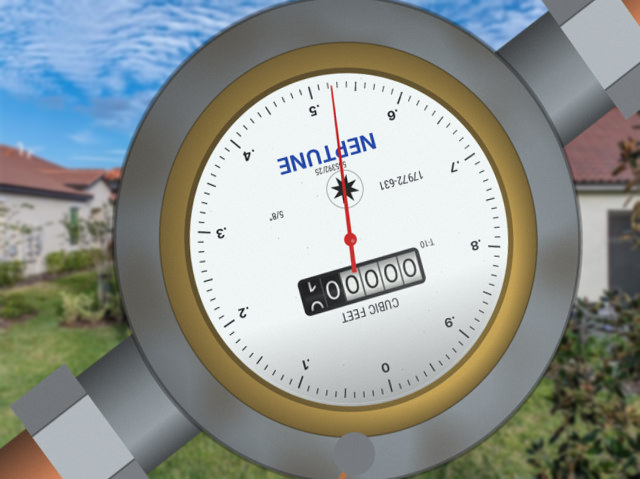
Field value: 0.52 (ft³)
